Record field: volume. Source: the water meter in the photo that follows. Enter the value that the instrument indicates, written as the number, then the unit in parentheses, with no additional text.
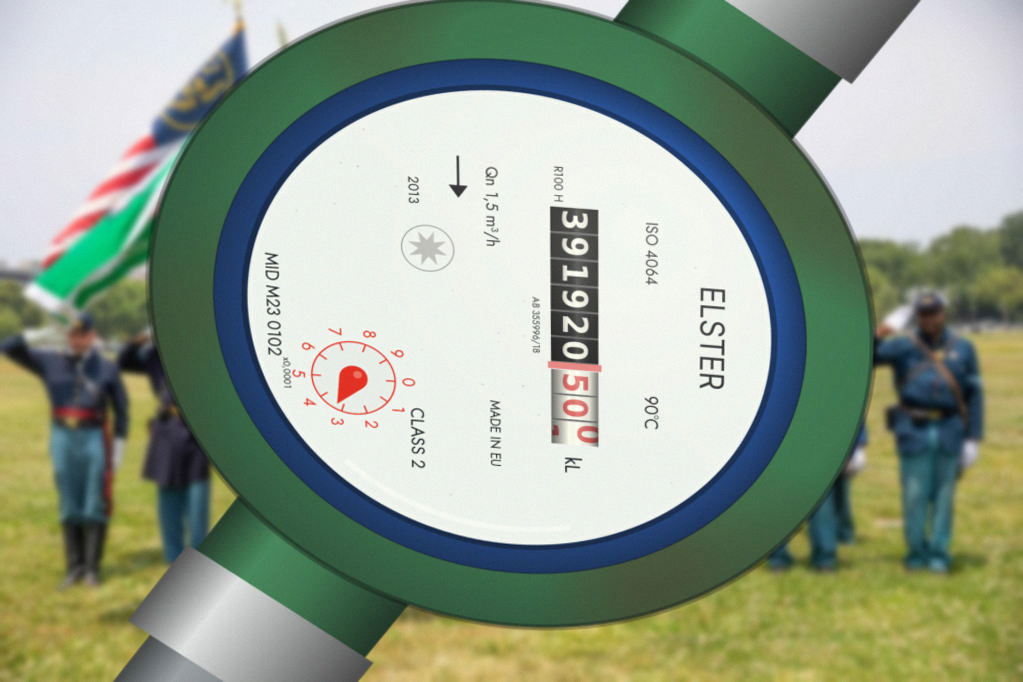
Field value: 391920.5003 (kL)
